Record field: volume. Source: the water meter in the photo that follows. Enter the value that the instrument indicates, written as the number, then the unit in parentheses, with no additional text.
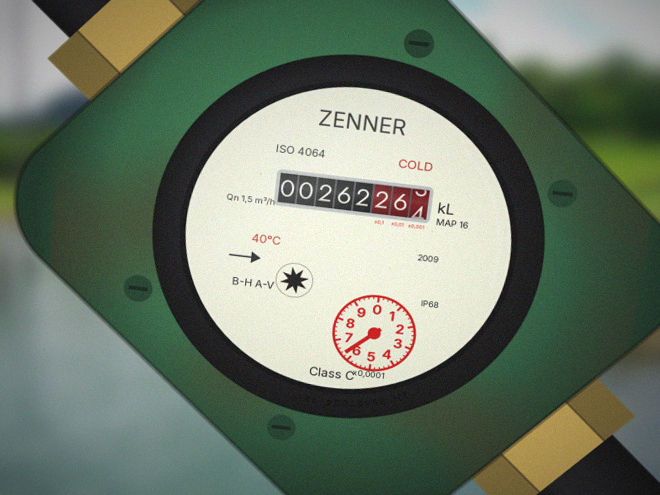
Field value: 262.2636 (kL)
